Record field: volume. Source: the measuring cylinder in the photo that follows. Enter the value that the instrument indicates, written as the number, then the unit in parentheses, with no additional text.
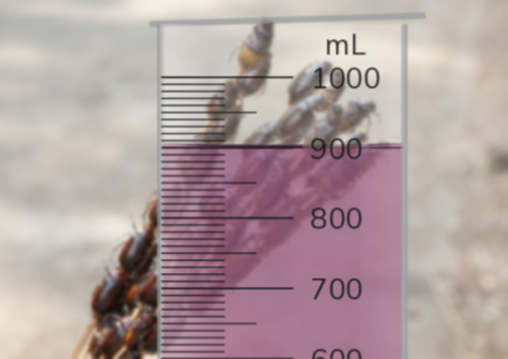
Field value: 900 (mL)
